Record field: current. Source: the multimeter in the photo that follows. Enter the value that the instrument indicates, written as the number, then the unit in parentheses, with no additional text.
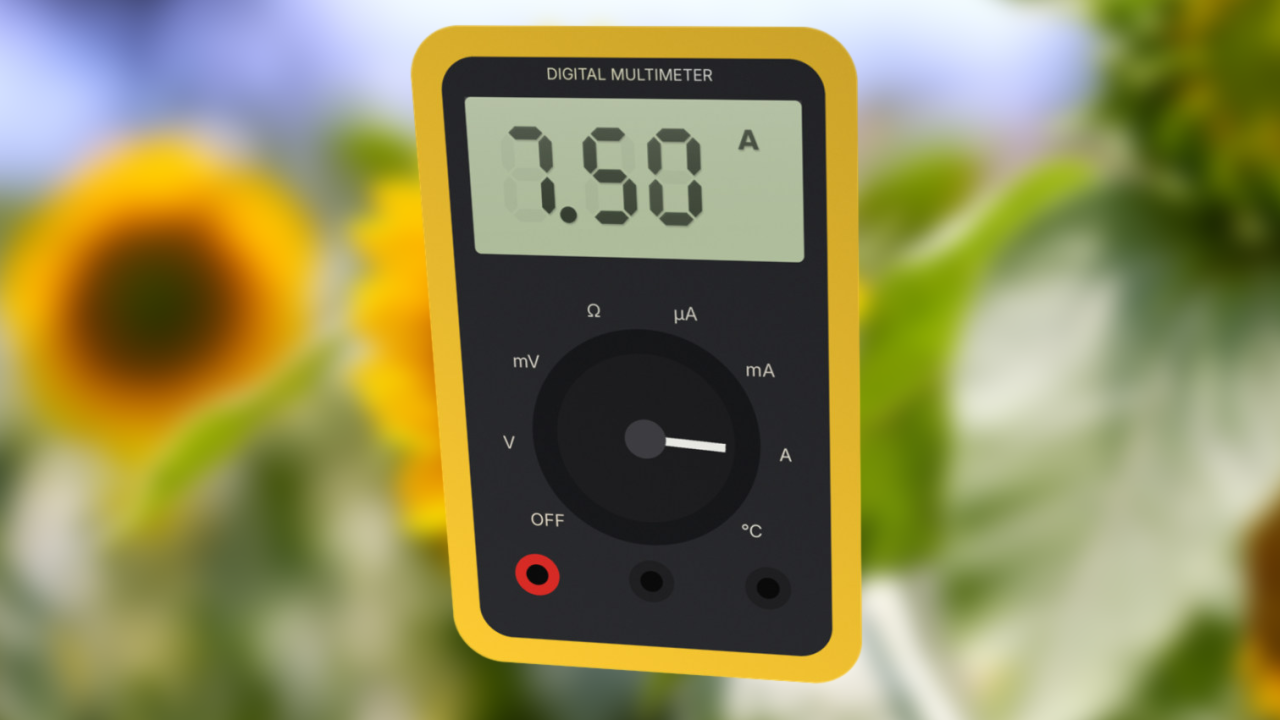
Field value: 7.50 (A)
